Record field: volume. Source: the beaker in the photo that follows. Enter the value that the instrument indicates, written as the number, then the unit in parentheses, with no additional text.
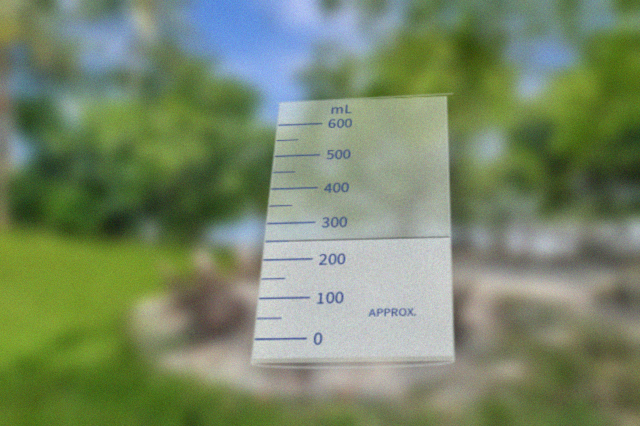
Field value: 250 (mL)
